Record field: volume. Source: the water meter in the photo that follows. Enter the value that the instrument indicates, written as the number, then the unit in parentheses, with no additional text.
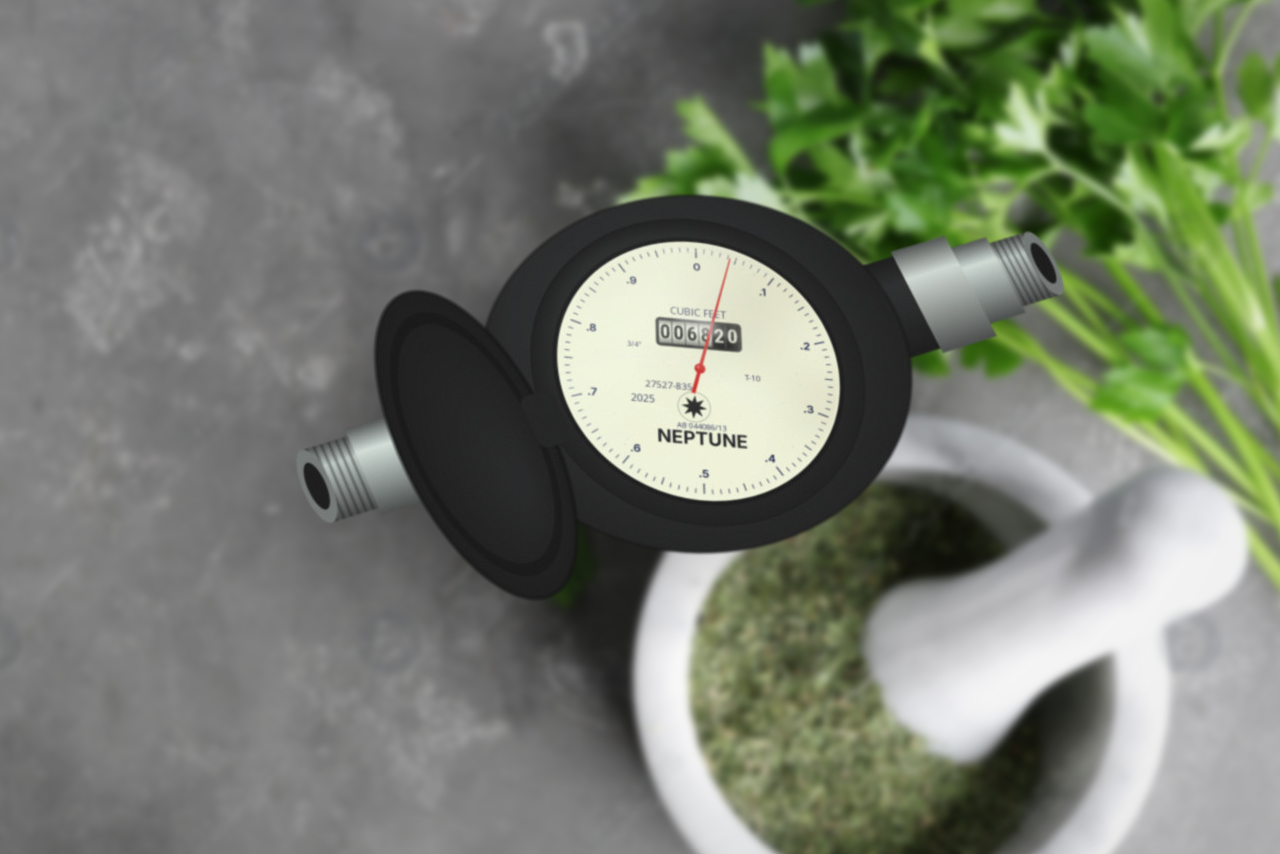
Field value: 6820.04 (ft³)
